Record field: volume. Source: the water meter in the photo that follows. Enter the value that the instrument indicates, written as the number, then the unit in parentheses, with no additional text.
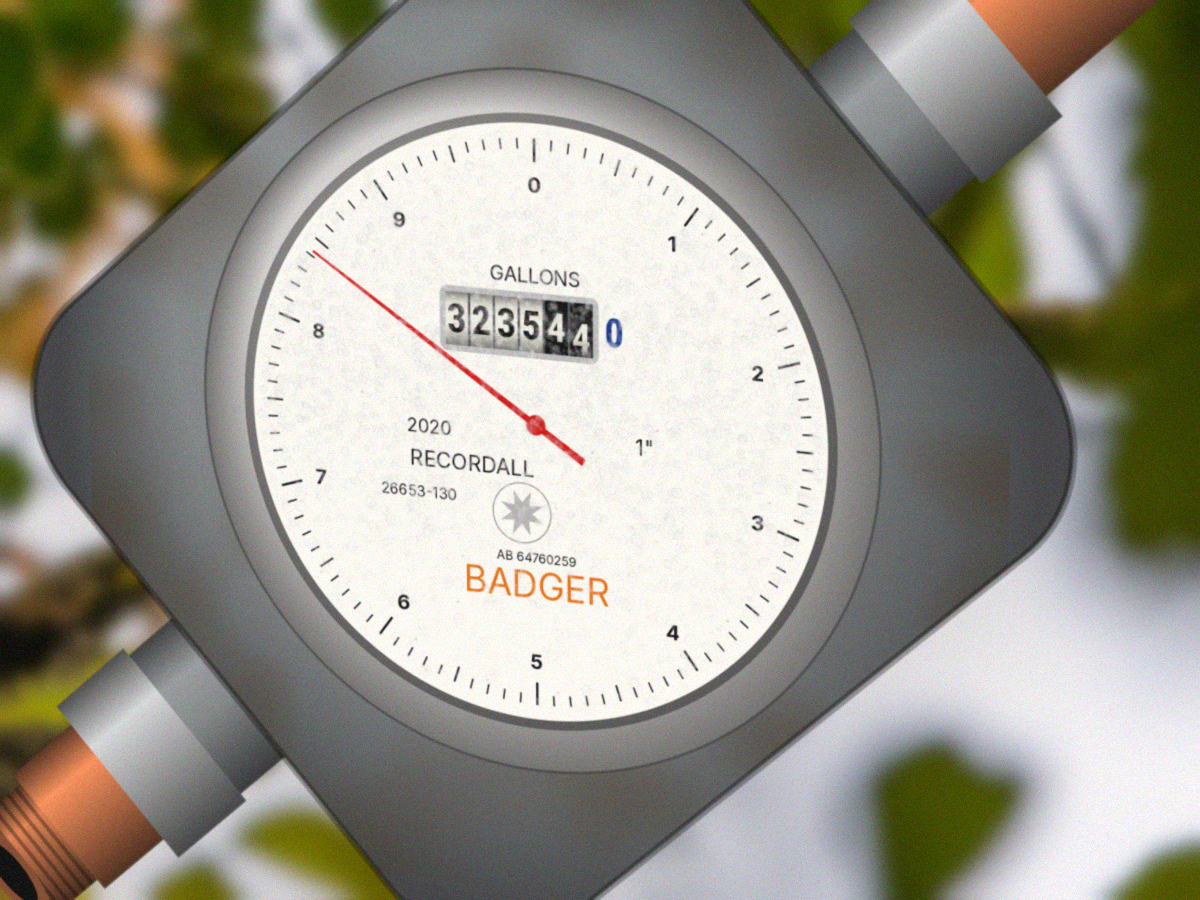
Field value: 3235438.4 (gal)
